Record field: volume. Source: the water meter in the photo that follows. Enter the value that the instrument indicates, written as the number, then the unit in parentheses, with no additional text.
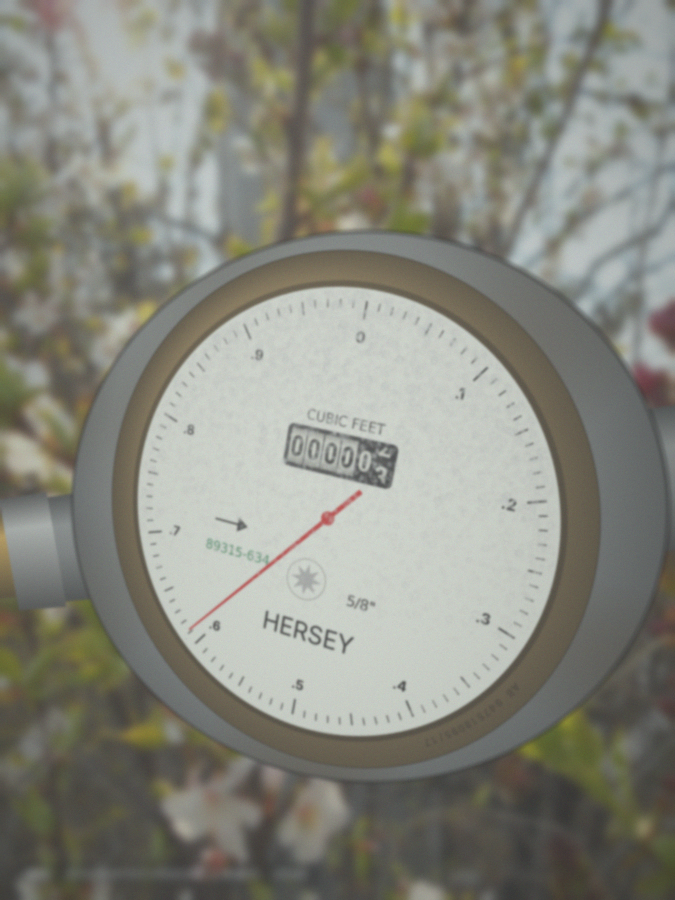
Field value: 2.61 (ft³)
